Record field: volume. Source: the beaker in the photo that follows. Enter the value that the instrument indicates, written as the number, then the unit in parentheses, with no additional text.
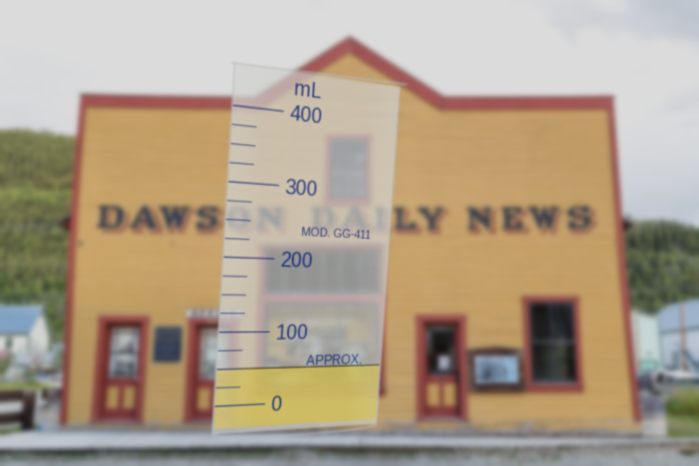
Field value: 50 (mL)
